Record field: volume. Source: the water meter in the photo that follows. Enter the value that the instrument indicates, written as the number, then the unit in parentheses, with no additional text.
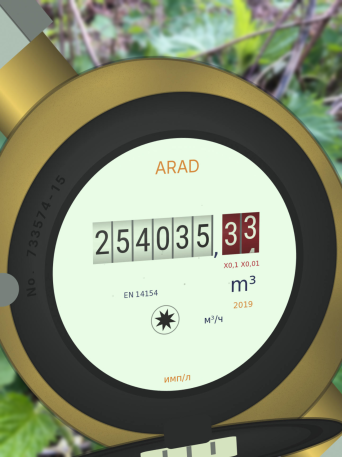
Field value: 254035.33 (m³)
